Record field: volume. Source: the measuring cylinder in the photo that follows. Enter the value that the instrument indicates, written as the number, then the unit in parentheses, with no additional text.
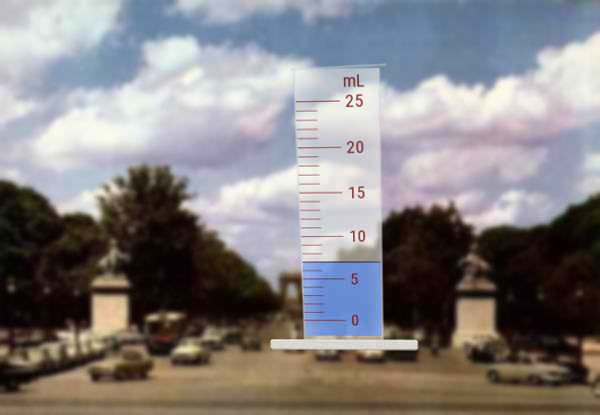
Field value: 7 (mL)
